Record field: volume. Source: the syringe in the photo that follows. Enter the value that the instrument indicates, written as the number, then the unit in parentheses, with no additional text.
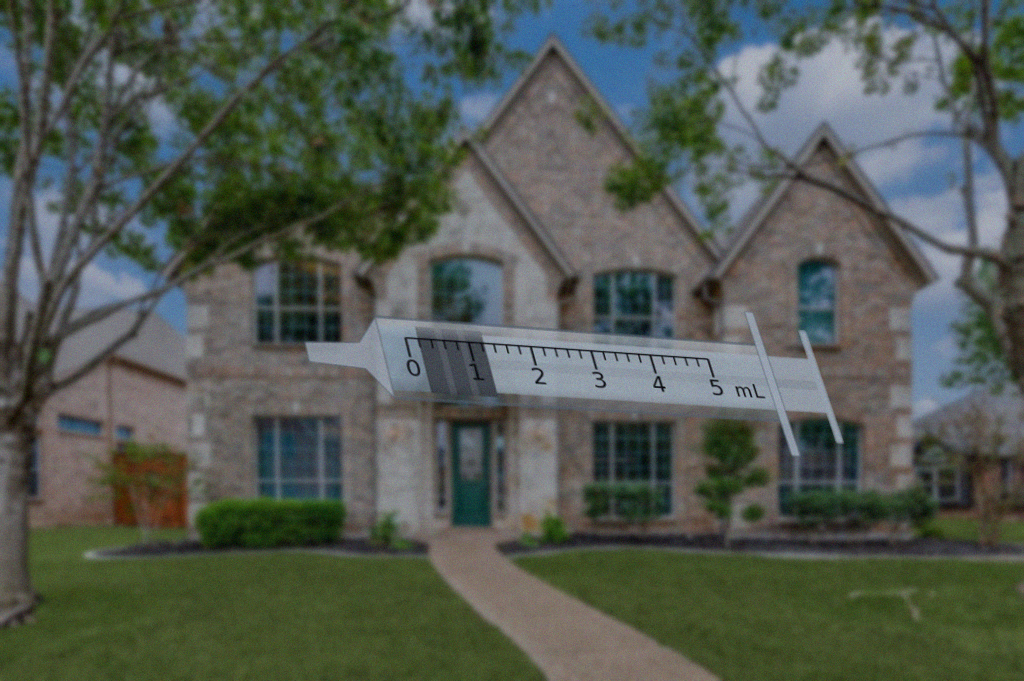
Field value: 0.2 (mL)
